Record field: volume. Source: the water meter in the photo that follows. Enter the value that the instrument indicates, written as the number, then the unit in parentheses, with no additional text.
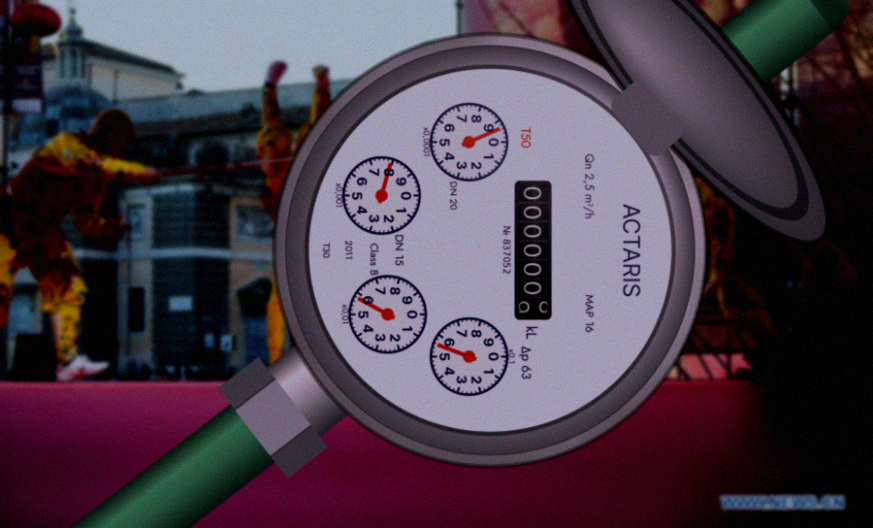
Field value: 8.5579 (kL)
